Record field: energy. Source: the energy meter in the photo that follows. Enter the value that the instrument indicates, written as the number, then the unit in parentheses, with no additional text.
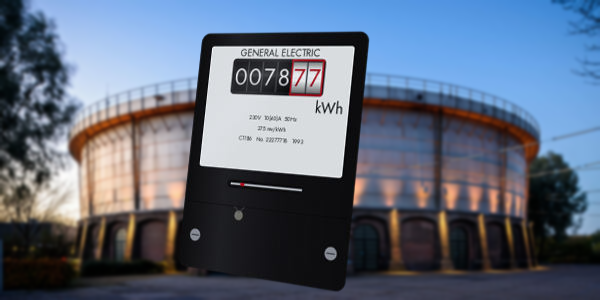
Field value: 78.77 (kWh)
